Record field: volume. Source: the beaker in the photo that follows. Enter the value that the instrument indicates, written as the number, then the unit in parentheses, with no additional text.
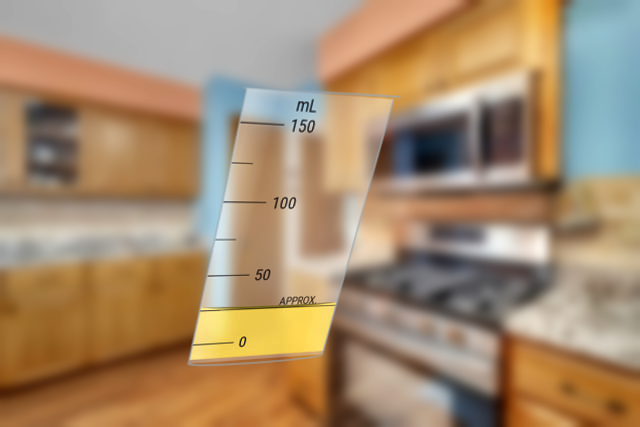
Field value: 25 (mL)
